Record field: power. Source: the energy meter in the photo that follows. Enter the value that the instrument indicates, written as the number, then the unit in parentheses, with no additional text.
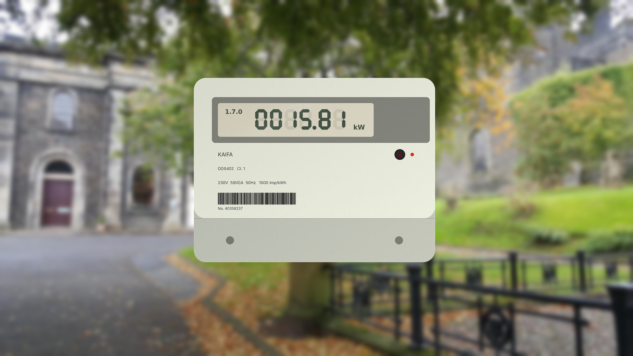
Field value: 15.81 (kW)
